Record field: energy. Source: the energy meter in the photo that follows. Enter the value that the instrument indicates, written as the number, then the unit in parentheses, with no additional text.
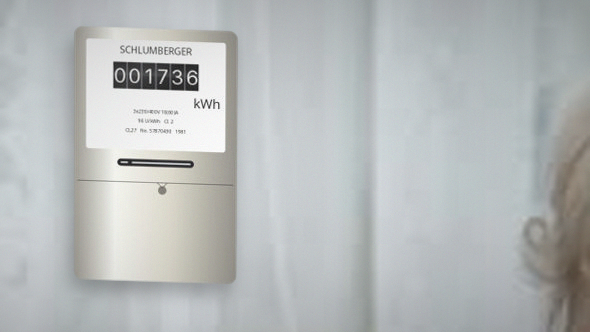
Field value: 1736 (kWh)
